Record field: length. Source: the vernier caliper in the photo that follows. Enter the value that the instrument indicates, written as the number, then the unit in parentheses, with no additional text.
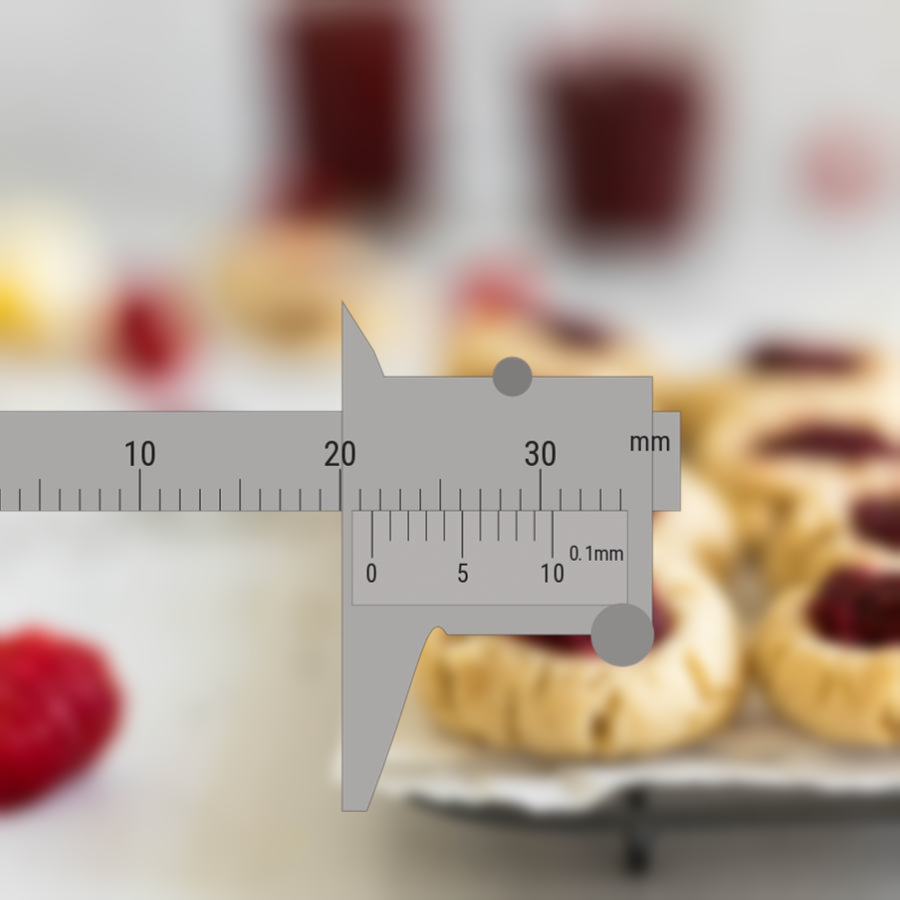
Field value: 21.6 (mm)
